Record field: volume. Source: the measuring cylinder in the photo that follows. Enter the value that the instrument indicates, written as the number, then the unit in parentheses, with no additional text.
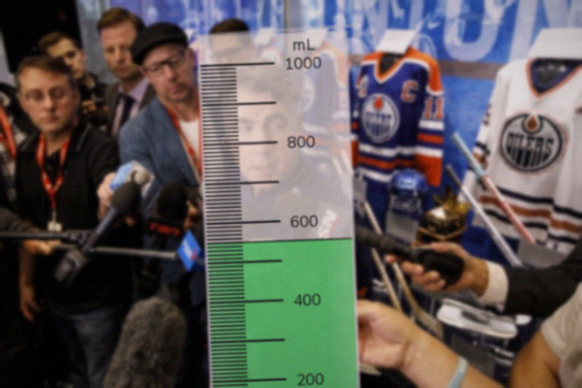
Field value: 550 (mL)
